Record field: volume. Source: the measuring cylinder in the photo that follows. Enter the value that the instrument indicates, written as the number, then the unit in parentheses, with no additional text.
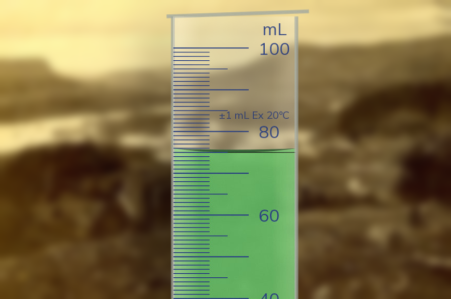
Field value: 75 (mL)
